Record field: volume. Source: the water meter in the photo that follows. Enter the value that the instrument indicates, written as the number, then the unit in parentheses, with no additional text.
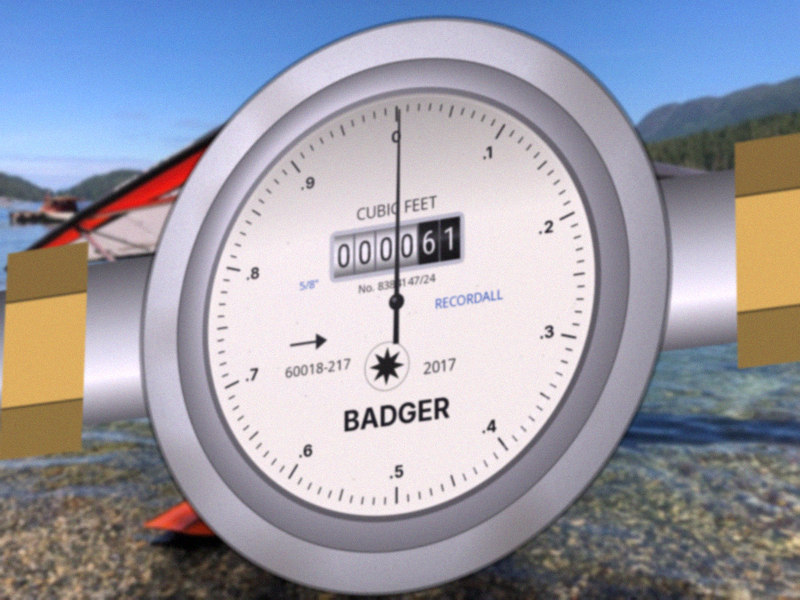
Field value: 61.00 (ft³)
